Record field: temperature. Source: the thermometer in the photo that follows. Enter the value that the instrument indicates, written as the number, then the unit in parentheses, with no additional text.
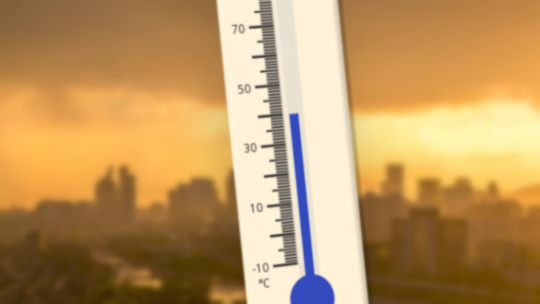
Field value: 40 (°C)
